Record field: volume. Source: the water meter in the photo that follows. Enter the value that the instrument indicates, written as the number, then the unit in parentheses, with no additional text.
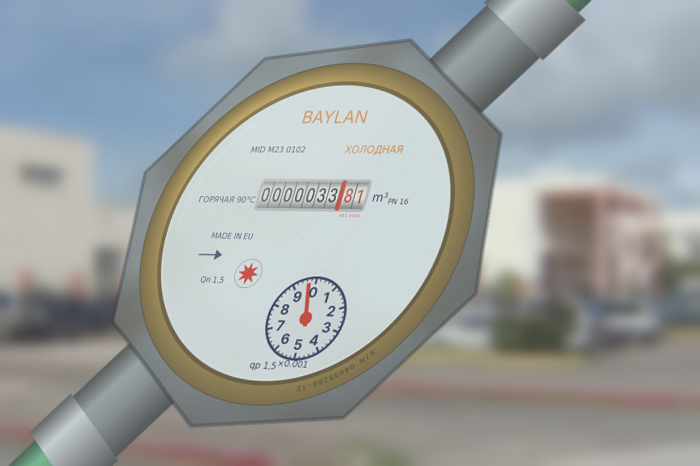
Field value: 33.809 (m³)
